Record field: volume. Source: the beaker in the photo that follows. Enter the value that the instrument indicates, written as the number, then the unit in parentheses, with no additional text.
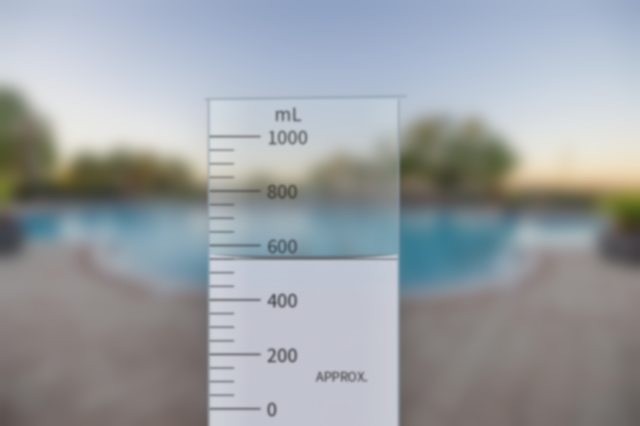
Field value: 550 (mL)
